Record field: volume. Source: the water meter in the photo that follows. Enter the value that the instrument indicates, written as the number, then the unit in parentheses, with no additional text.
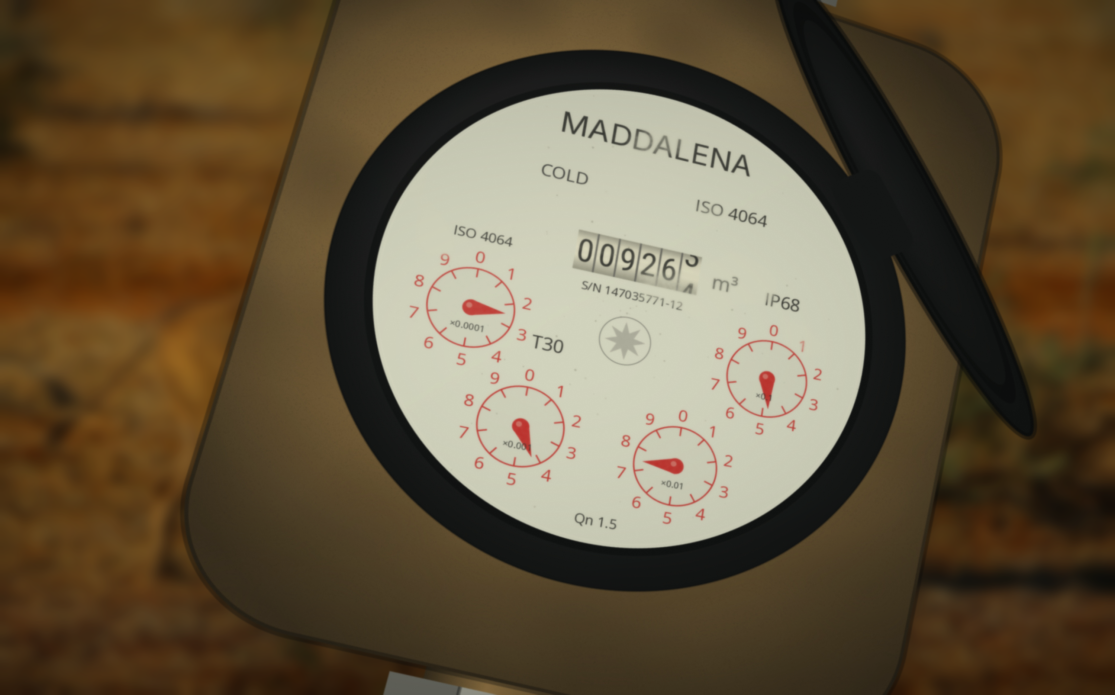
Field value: 9263.4742 (m³)
